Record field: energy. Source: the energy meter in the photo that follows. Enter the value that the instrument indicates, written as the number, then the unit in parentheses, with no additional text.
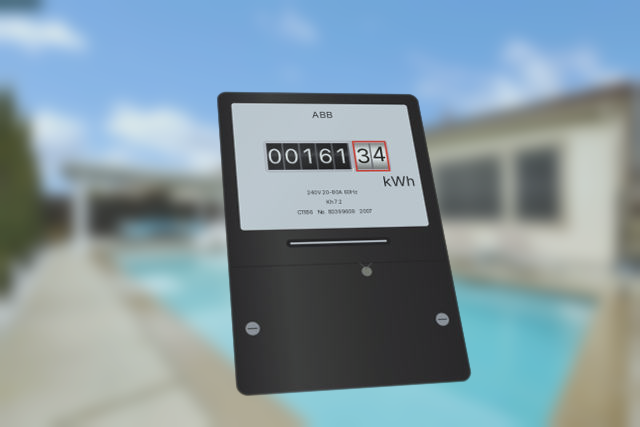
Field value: 161.34 (kWh)
